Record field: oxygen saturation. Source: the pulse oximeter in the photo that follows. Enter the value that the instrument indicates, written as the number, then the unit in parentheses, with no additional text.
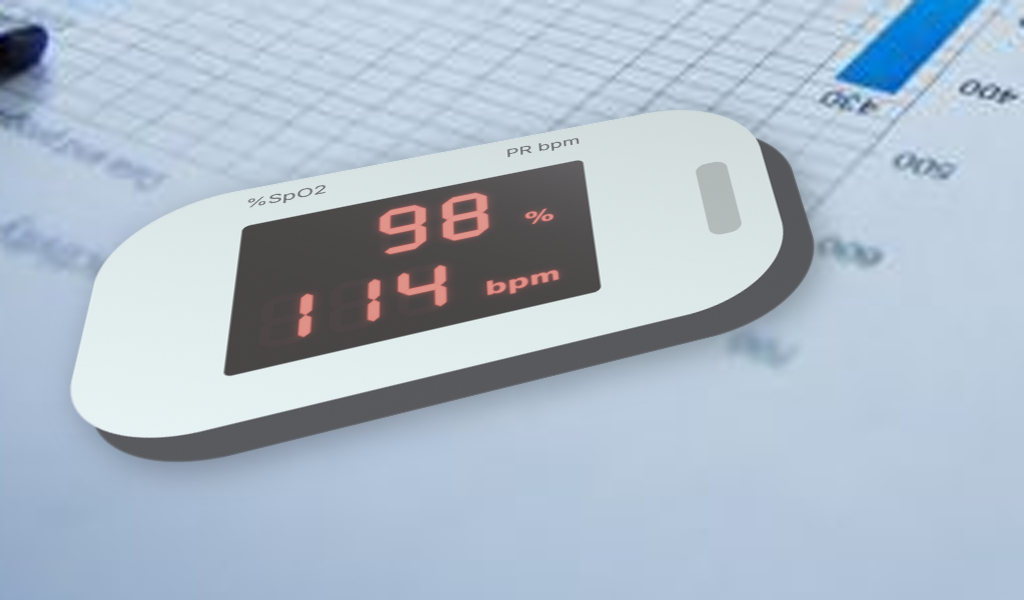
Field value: 98 (%)
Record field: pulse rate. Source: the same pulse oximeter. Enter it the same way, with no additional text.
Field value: 114 (bpm)
